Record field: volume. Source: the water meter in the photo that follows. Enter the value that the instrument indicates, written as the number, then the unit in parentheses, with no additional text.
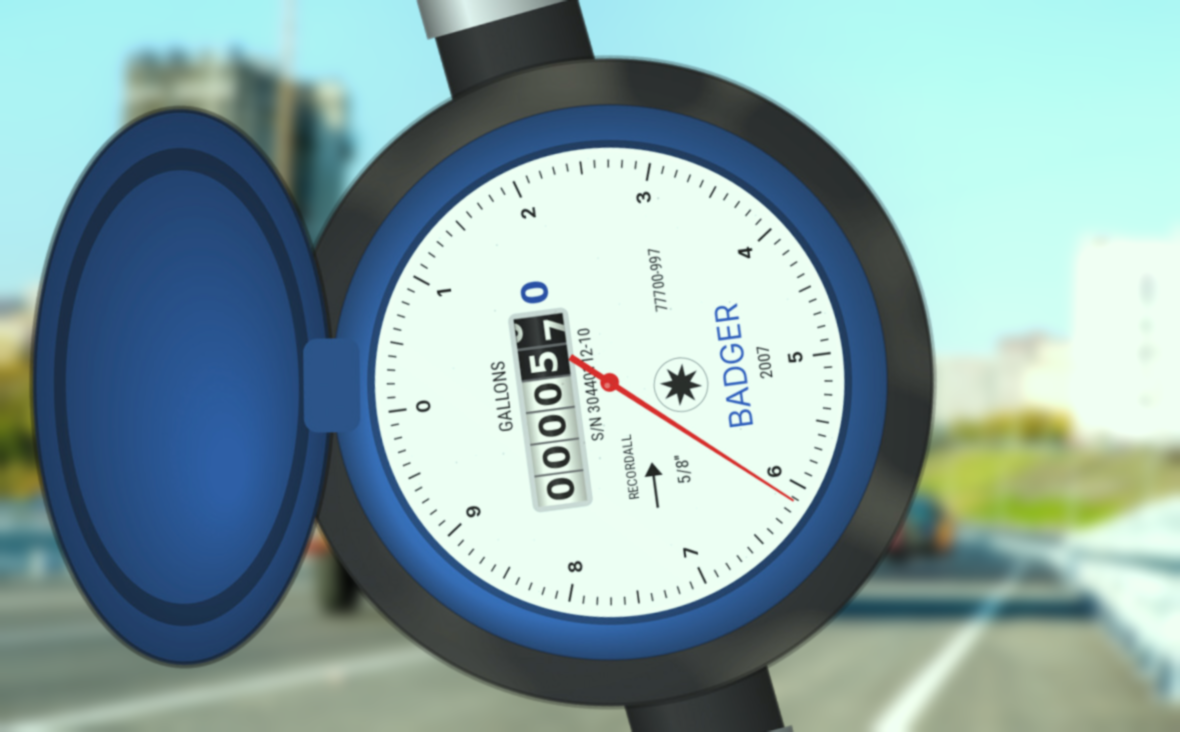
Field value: 566.1 (gal)
